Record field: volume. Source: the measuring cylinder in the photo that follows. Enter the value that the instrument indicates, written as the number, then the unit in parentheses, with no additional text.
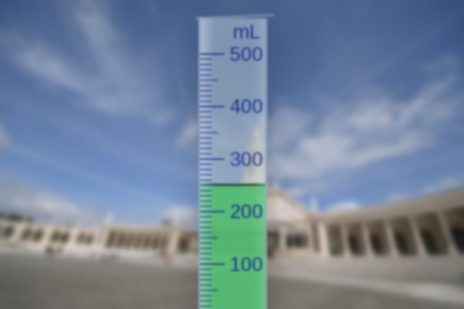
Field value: 250 (mL)
